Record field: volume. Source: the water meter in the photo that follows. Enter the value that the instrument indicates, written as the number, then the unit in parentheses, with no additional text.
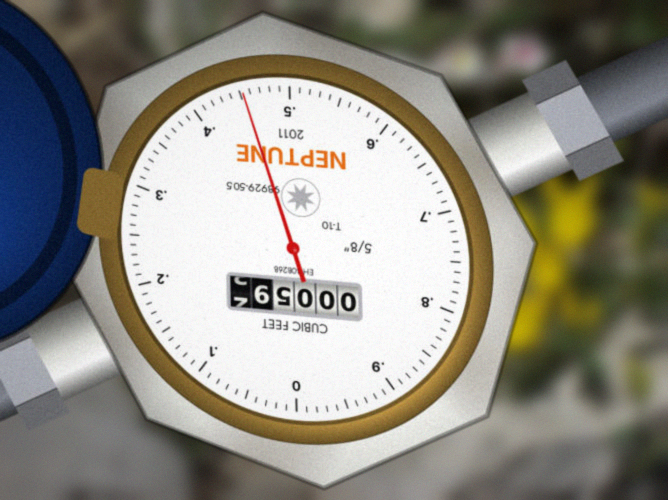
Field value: 592.45 (ft³)
